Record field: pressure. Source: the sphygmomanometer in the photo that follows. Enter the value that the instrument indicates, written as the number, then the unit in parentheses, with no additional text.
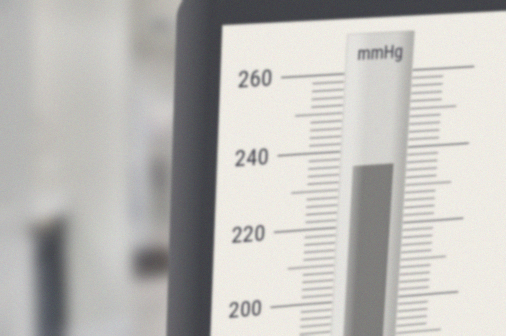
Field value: 236 (mmHg)
